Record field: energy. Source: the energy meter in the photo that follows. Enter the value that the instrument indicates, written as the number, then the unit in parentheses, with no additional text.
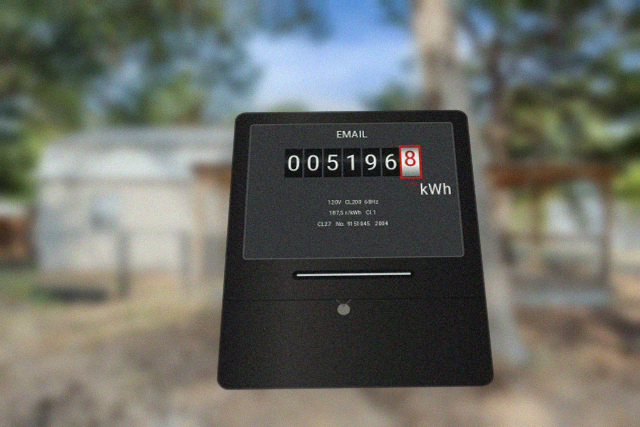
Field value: 5196.8 (kWh)
